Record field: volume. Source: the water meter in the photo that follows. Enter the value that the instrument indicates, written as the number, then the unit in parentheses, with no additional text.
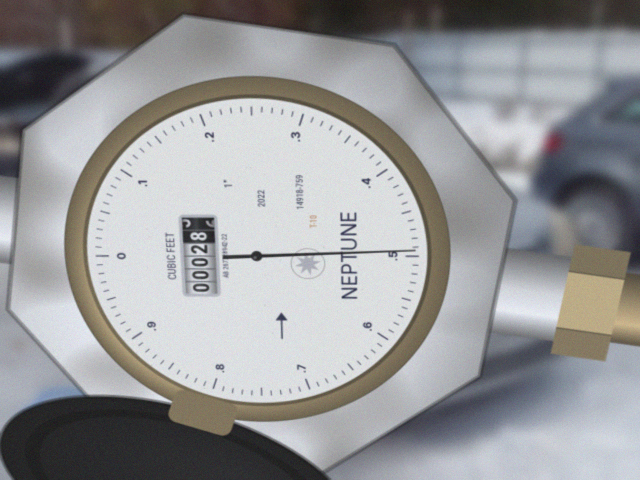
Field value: 285.49 (ft³)
